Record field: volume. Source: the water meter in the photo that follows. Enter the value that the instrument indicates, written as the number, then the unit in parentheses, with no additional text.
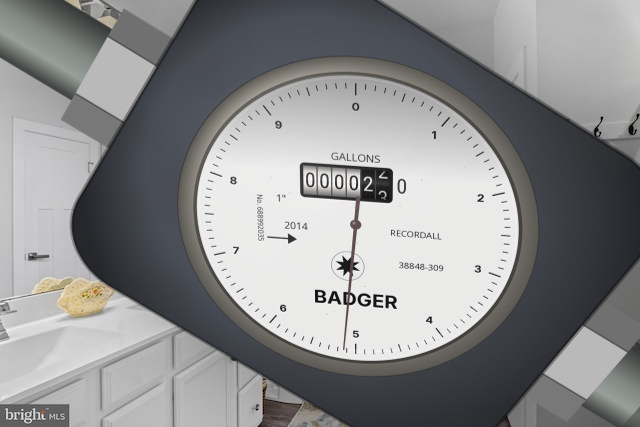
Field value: 225.1 (gal)
